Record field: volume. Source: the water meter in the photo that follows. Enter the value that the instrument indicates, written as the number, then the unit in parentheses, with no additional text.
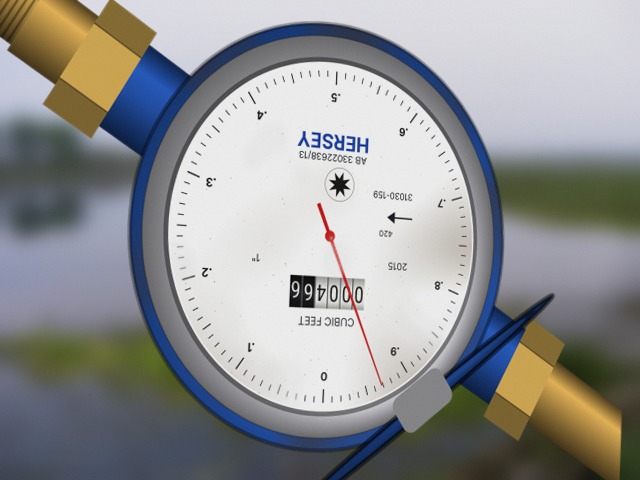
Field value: 465.93 (ft³)
